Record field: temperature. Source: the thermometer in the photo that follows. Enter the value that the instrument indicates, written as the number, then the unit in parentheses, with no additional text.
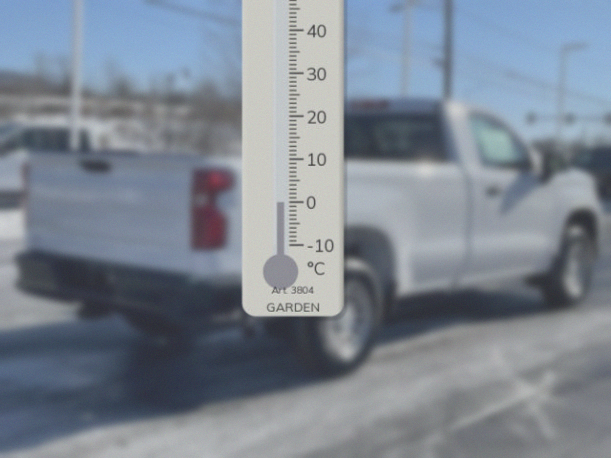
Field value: 0 (°C)
